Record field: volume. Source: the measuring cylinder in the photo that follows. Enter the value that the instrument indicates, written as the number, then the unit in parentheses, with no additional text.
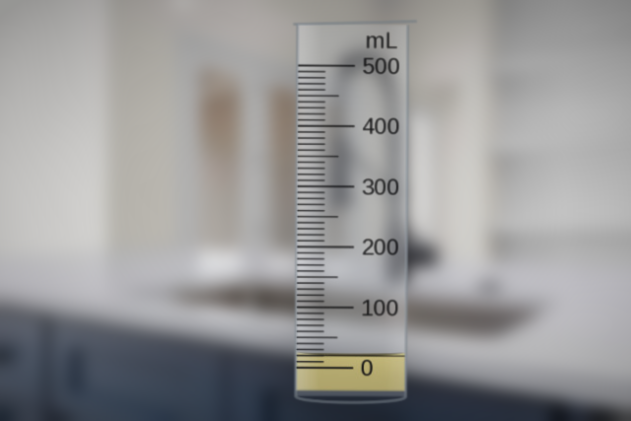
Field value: 20 (mL)
